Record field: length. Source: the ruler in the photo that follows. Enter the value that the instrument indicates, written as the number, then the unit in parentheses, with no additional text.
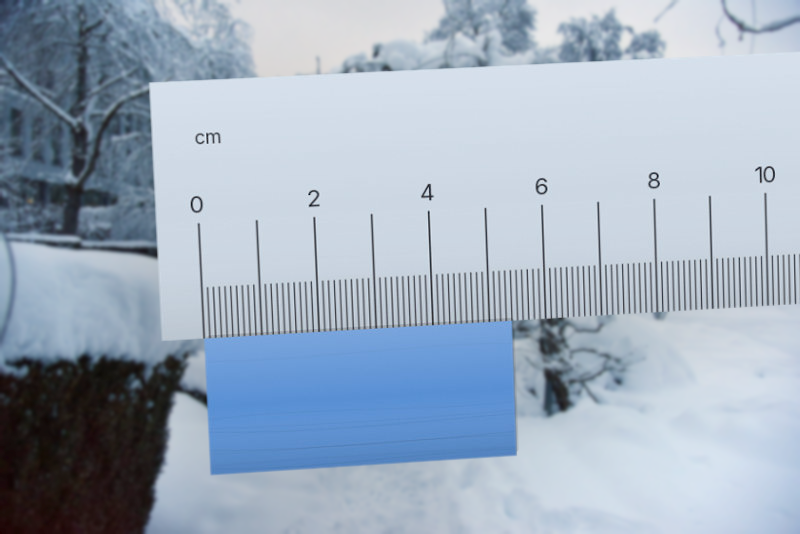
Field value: 5.4 (cm)
